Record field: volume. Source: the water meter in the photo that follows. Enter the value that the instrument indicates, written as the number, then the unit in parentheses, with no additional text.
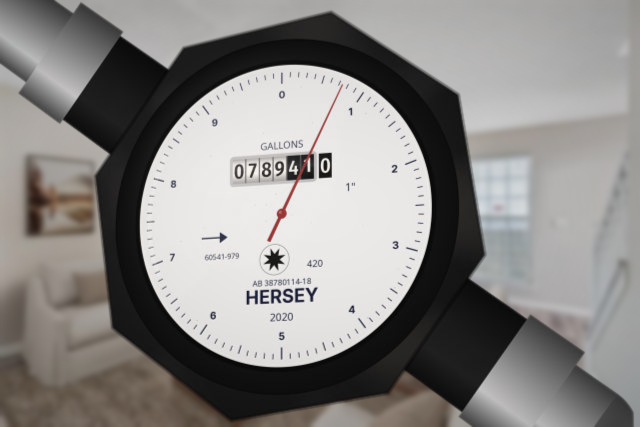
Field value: 789410.7 (gal)
